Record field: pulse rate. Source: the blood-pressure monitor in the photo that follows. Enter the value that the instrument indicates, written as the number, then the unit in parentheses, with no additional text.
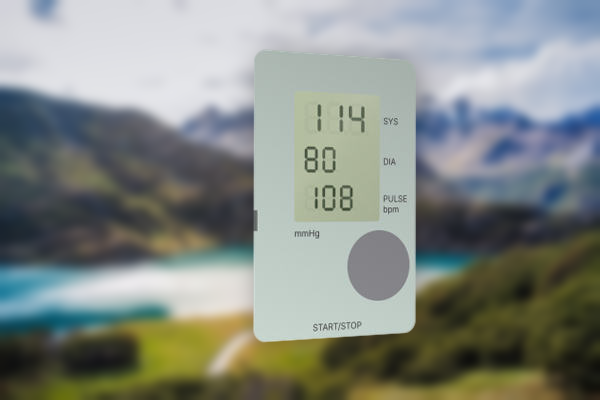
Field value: 108 (bpm)
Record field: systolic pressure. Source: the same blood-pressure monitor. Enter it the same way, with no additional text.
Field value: 114 (mmHg)
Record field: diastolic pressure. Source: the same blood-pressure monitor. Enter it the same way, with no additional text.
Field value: 80 (mmHg)
